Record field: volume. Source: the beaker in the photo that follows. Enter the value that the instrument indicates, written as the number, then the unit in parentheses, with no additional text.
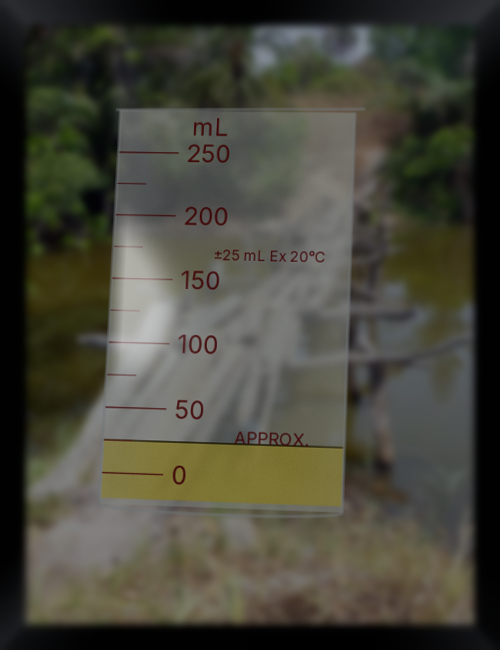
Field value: 25 (mL)
